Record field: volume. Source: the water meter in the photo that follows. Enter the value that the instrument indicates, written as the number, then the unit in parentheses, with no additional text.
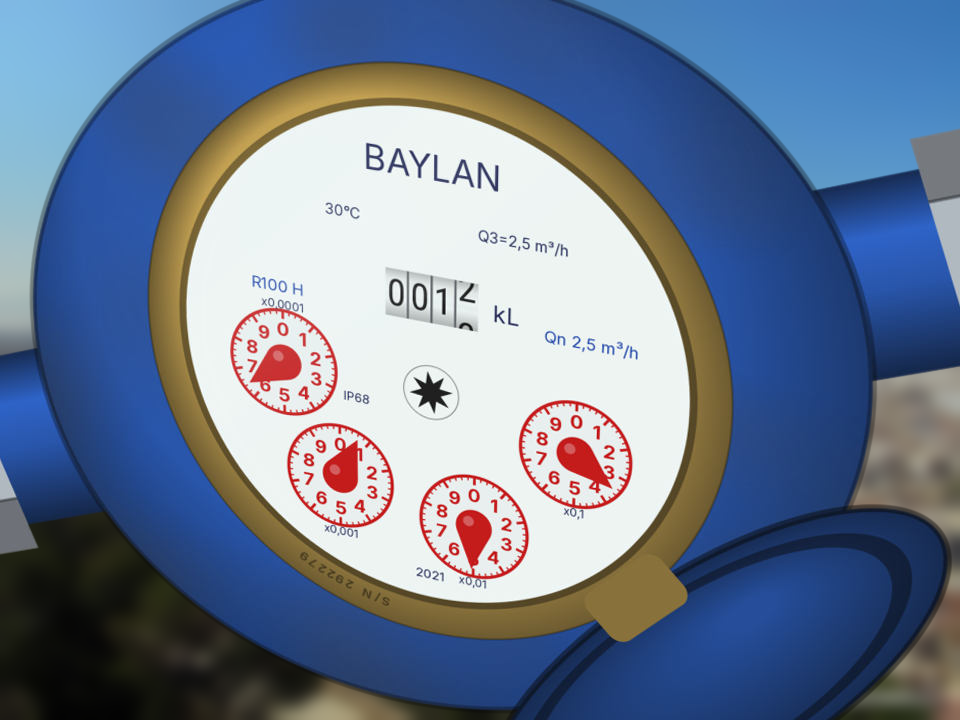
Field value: 12.3506 (kL)
